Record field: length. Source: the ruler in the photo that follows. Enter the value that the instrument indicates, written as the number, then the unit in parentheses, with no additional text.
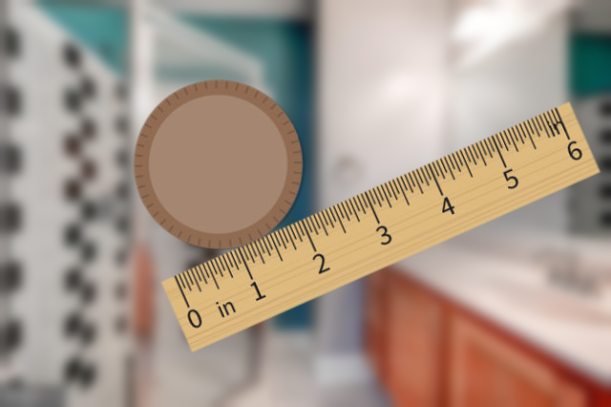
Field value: 2.4375 (in)
